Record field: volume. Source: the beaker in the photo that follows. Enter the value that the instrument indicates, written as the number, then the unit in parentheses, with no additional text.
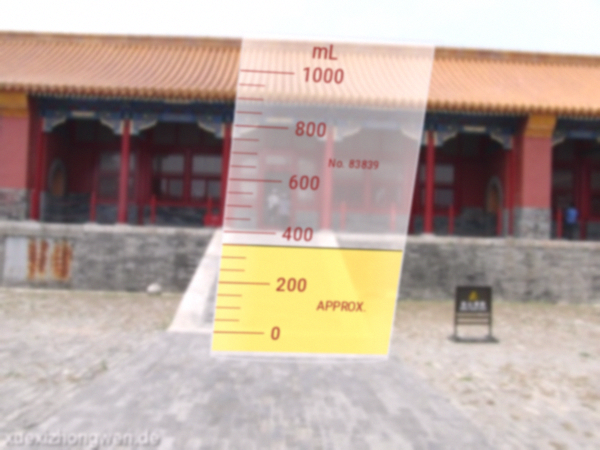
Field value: 350 (mL)
